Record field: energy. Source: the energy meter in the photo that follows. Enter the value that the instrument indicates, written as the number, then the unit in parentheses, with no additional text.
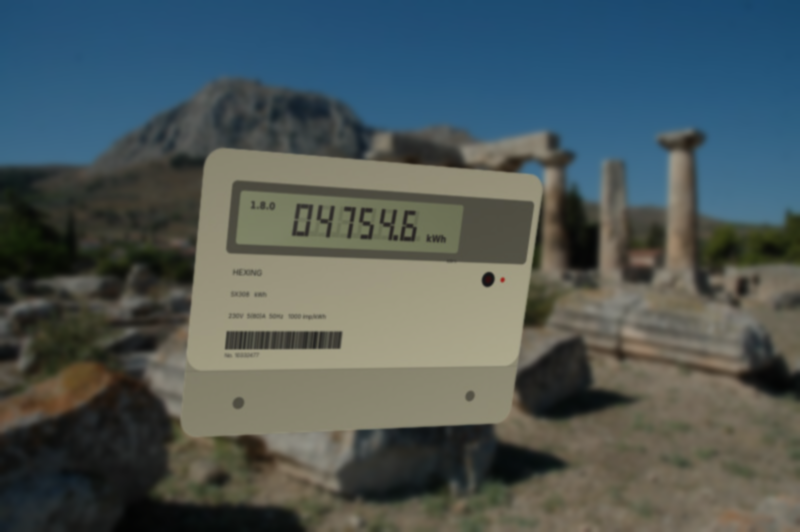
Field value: 4754.6 (kWh)
